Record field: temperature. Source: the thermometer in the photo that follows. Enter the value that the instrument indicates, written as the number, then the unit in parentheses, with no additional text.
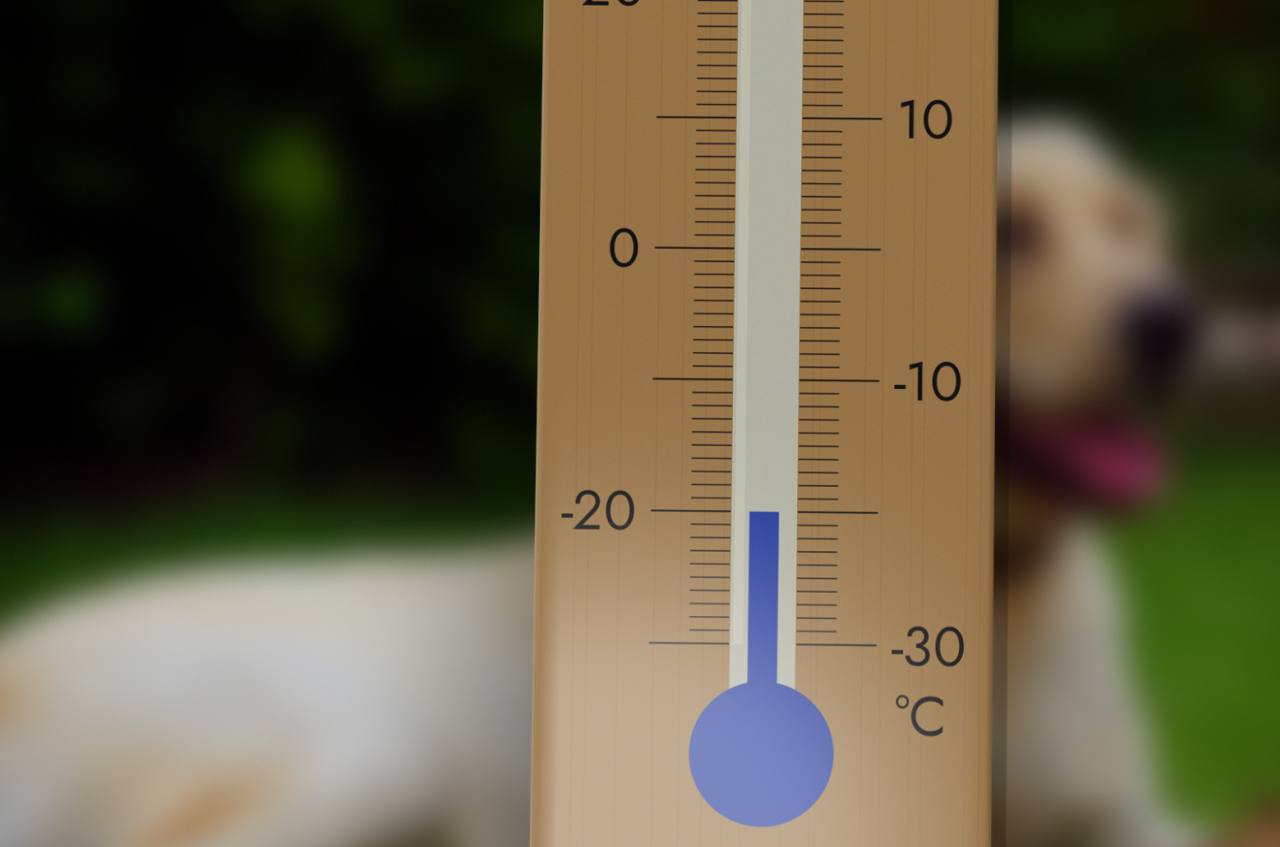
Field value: -20 (°C)
